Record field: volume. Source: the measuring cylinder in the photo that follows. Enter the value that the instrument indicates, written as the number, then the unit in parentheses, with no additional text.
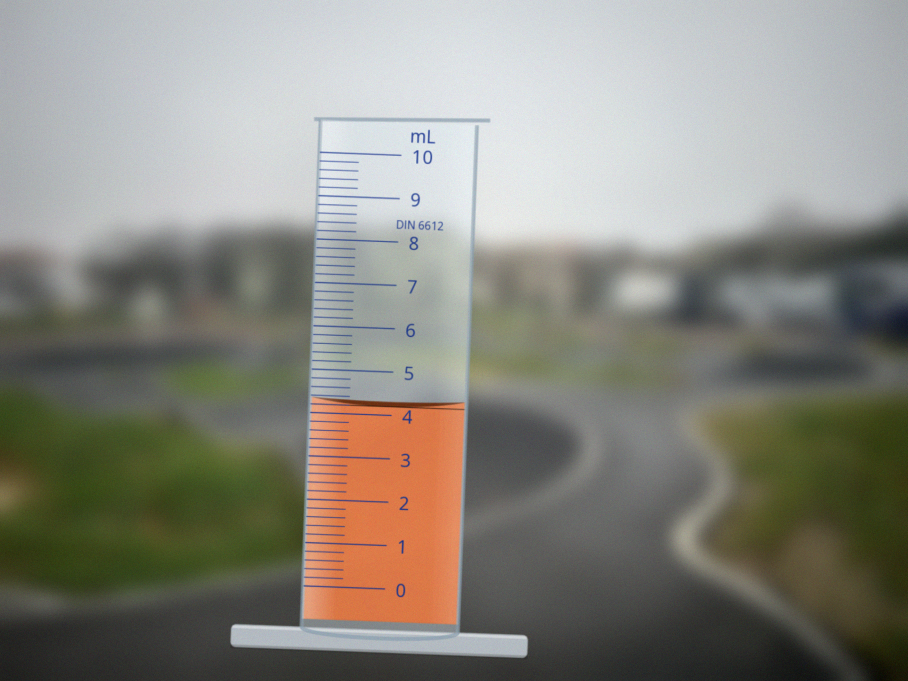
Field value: 4.2 (mL)
